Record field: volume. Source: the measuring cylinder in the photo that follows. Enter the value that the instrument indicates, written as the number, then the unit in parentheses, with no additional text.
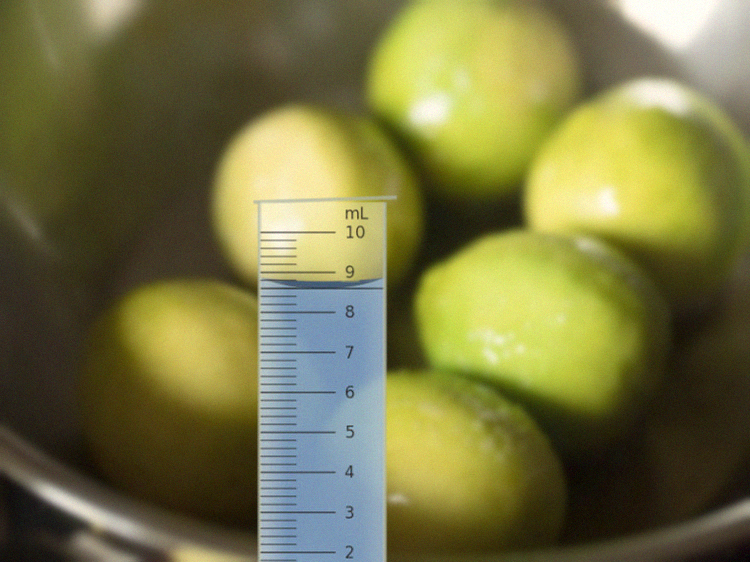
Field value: 8.6 (mL)
